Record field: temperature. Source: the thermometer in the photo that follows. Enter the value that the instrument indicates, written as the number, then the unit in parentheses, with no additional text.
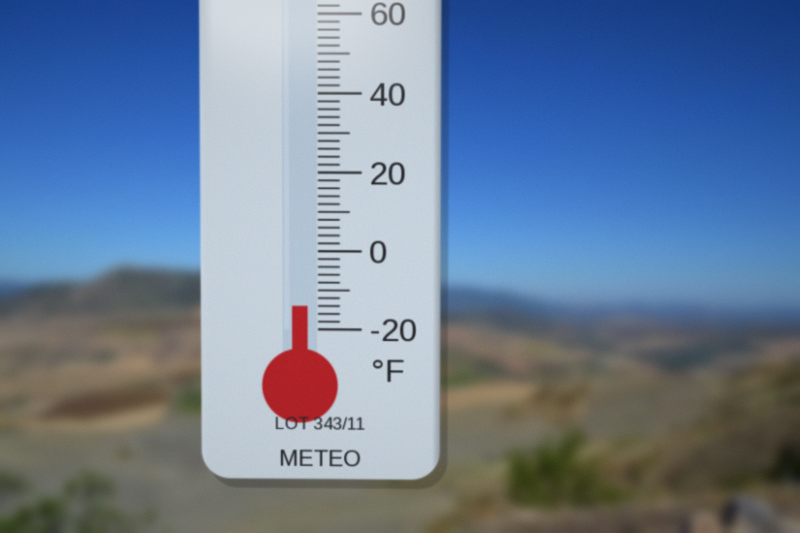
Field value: -14 (°F)
